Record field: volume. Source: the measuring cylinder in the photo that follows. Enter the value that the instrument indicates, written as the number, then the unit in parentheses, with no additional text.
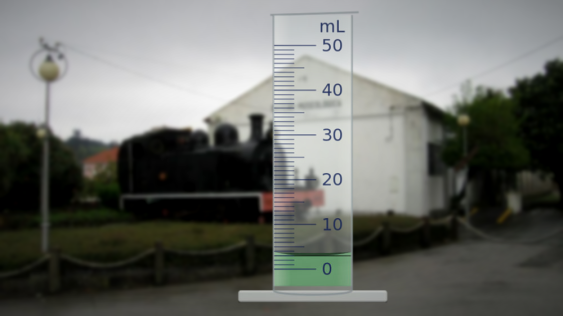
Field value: 3 (mL)
